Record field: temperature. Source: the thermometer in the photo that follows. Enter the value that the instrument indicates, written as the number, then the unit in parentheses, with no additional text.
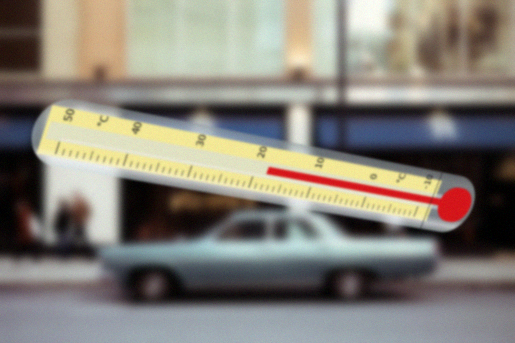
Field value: 18 (°C)
